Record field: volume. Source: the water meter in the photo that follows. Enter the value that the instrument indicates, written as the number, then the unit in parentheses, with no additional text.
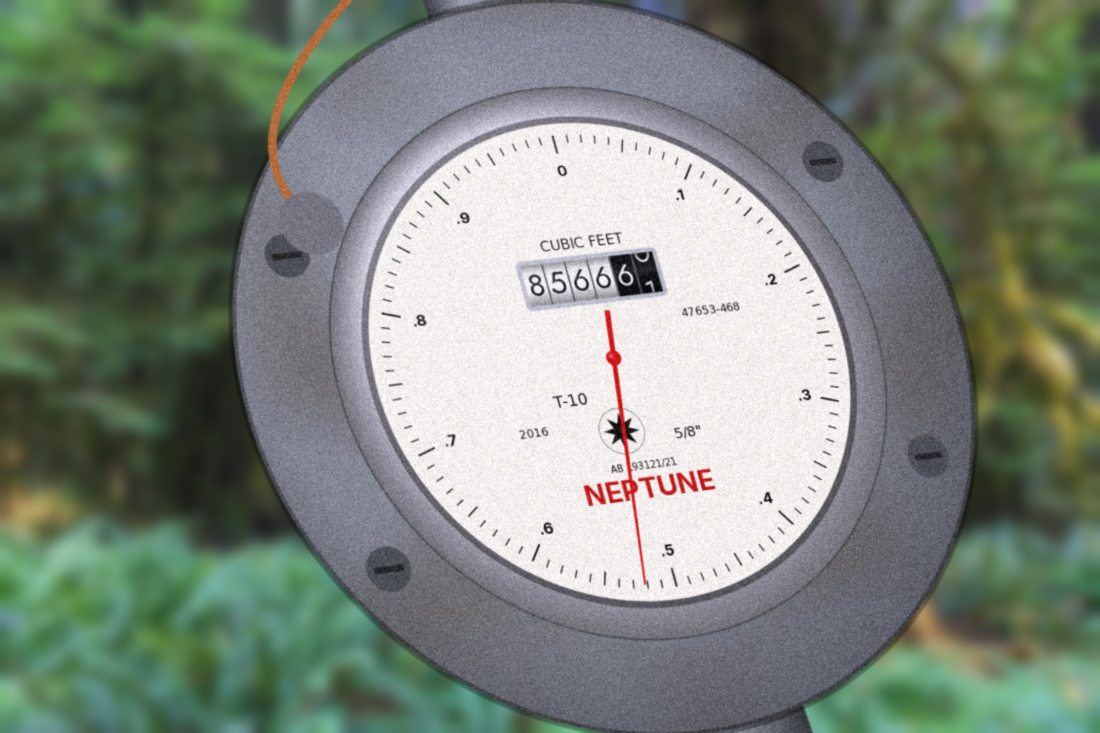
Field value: 856660.52 (ft³)
